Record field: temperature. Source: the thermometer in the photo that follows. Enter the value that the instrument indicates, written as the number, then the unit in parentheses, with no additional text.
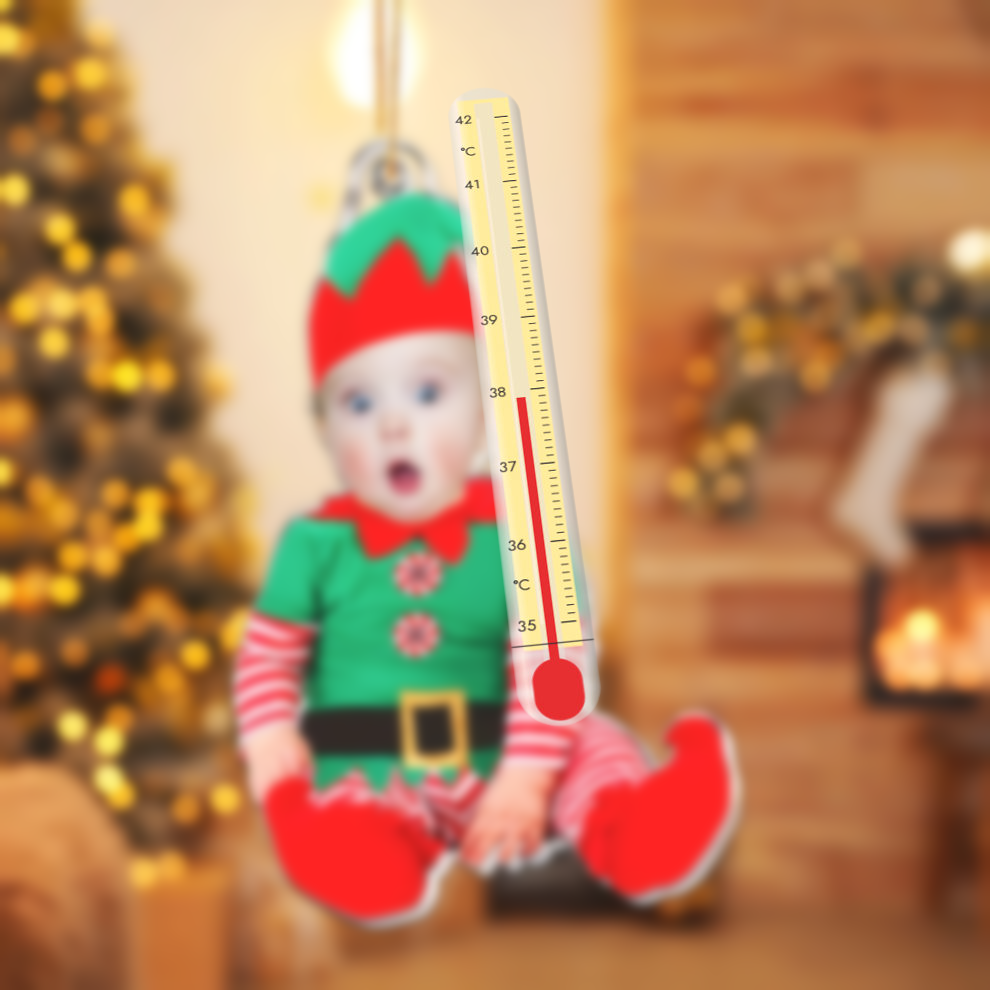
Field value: 37.9 (°C)
